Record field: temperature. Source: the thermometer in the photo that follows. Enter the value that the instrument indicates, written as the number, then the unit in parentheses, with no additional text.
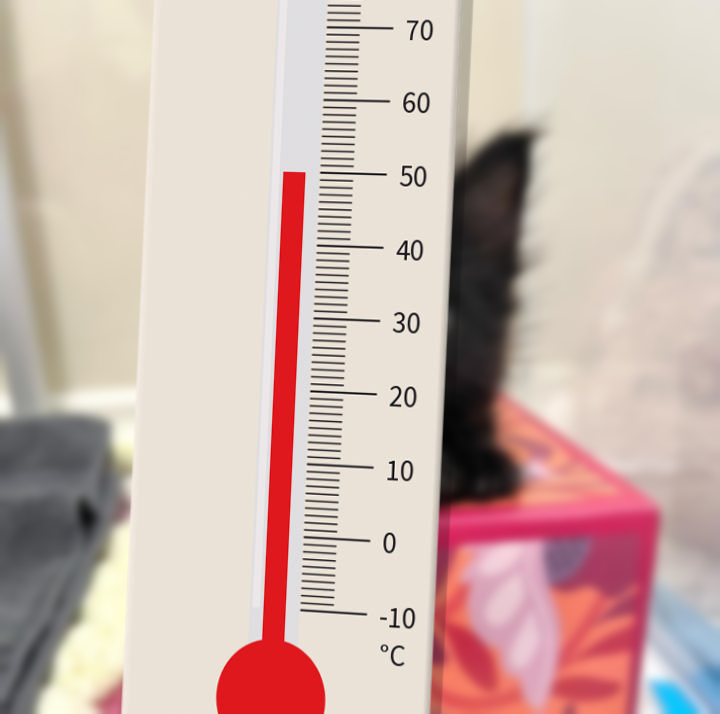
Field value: 50 (°C)
